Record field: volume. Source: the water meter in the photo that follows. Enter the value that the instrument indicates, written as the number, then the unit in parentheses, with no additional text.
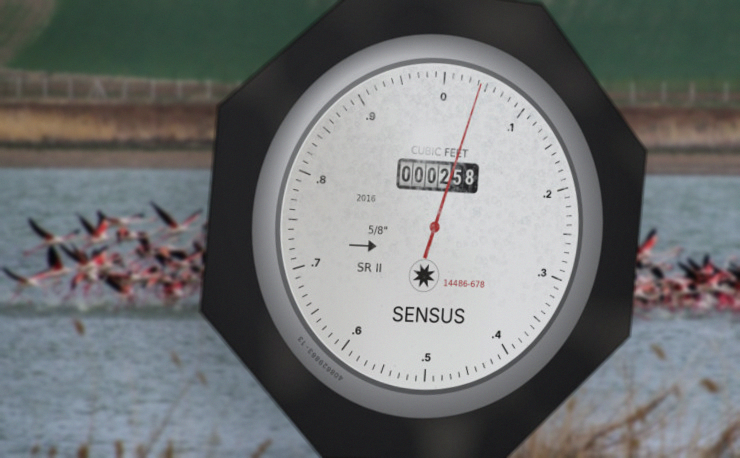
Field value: 258.04 (ft³)
